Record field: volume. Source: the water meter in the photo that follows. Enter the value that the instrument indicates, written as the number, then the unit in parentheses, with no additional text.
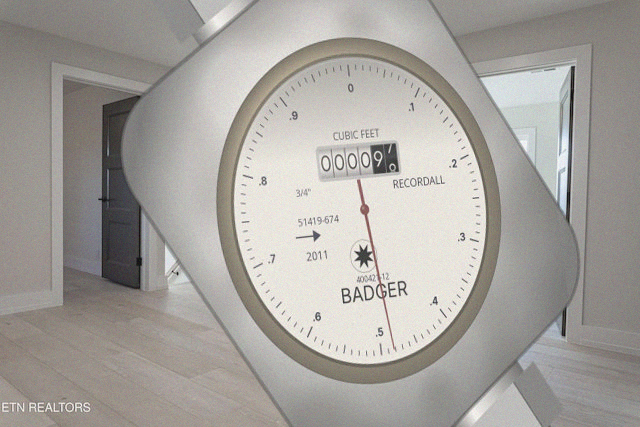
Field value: 97.48 (ft³)
